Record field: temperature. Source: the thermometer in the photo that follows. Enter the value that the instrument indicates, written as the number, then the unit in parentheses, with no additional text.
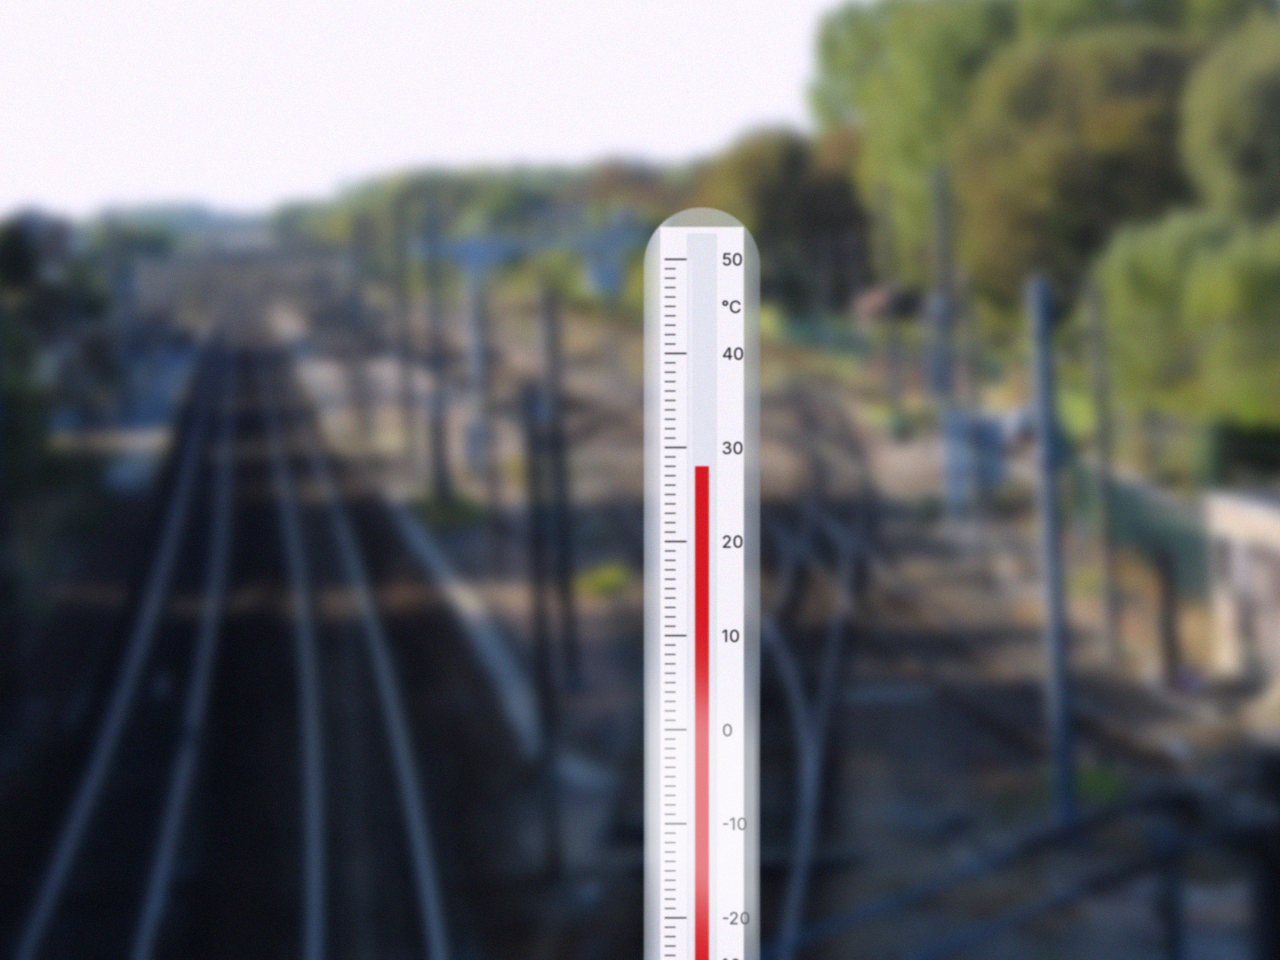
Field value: 28 (°C)
